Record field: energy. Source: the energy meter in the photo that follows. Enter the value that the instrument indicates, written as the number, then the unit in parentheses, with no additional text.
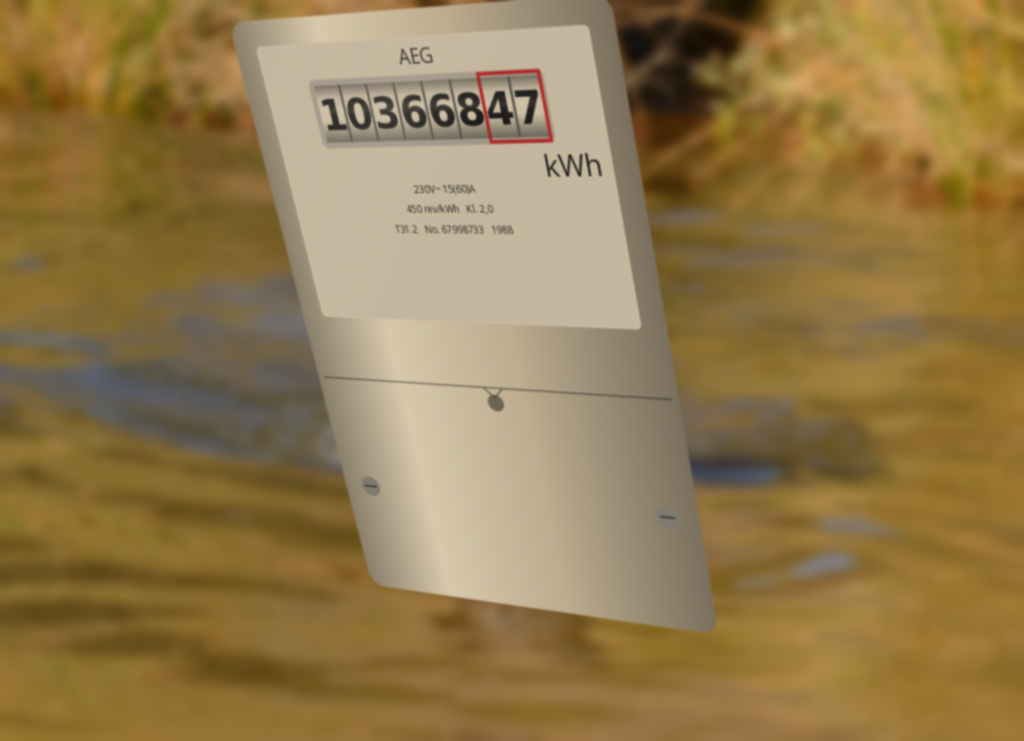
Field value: 103668.47 (kWh)
